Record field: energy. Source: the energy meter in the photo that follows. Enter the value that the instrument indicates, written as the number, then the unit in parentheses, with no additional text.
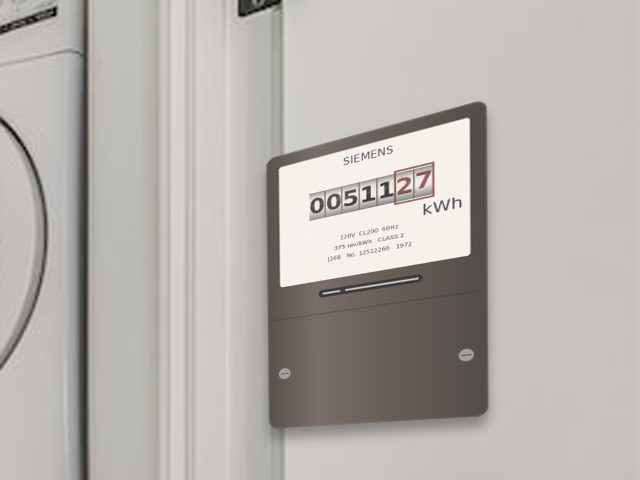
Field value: 511.27 (kWh)
